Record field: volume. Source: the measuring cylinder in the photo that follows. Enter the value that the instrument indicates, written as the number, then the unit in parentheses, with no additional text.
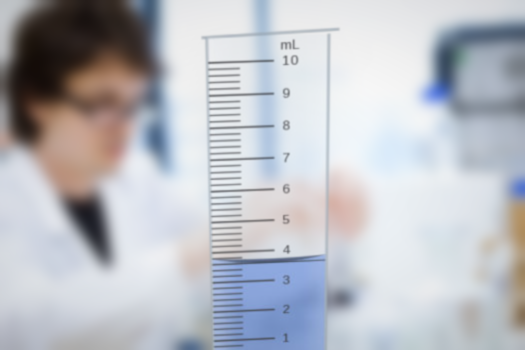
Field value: 3.6 (mL)
